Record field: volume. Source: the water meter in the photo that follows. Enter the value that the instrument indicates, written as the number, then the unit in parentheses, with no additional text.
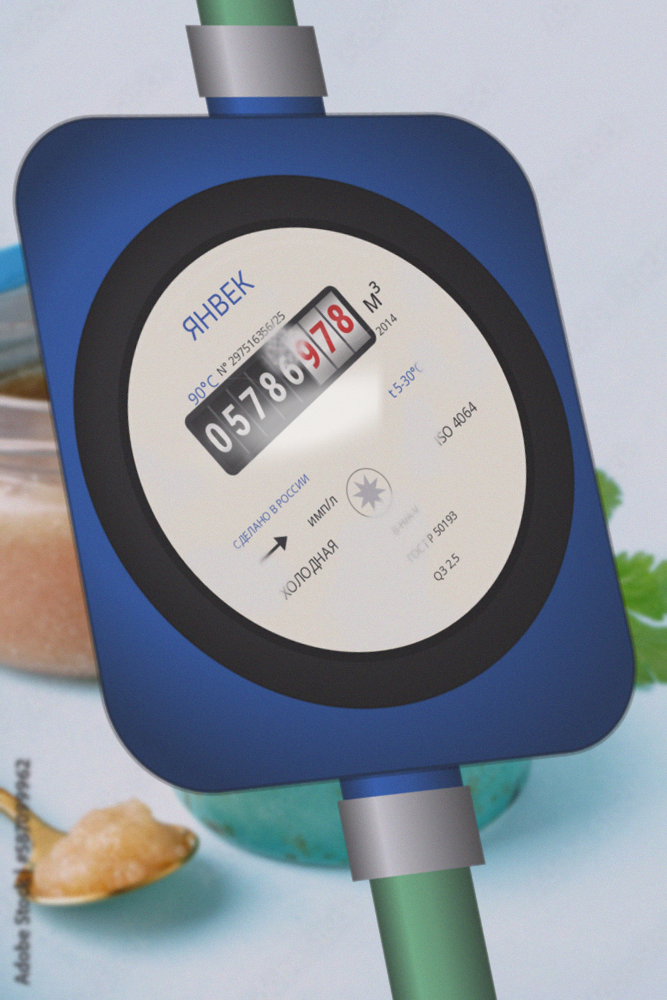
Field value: 5786.978 (m³)
